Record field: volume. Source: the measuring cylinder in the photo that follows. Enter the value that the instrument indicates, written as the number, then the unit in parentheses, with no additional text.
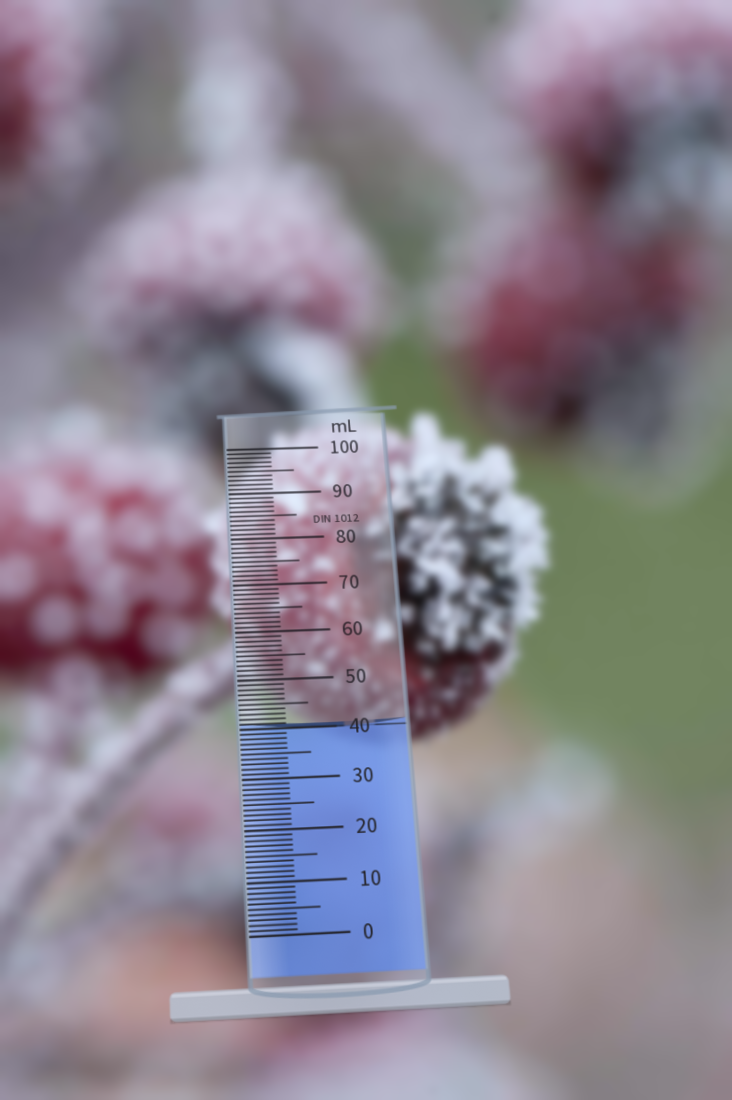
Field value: 40 (mL)
